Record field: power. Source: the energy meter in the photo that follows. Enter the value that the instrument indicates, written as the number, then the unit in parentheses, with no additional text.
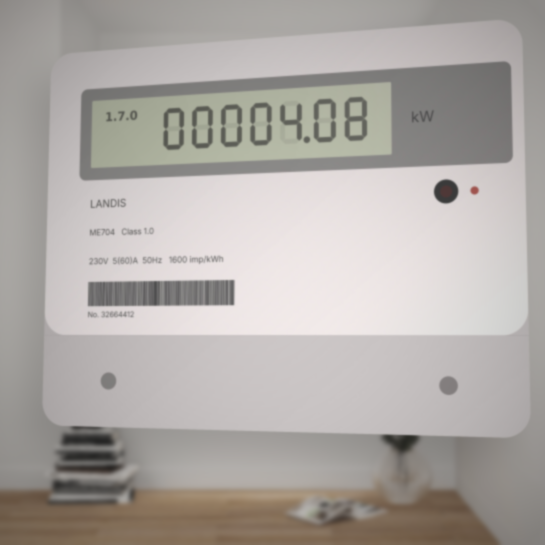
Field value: 4.08 (kW)
